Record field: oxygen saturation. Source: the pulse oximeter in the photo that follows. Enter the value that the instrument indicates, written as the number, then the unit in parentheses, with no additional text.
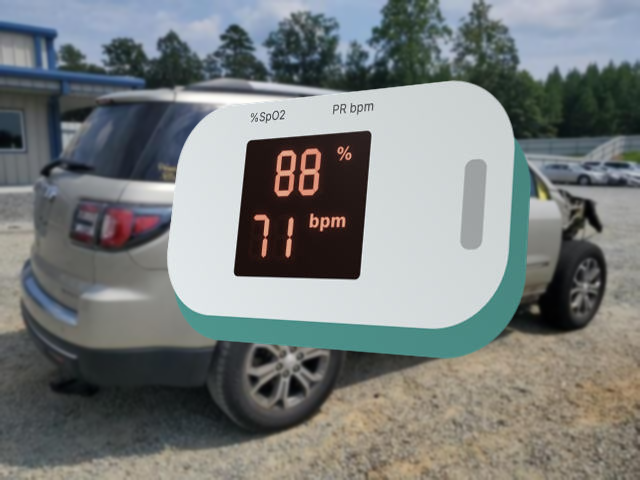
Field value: 88 (%)
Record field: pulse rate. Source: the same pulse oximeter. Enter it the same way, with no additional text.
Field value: 71 (bpm)
